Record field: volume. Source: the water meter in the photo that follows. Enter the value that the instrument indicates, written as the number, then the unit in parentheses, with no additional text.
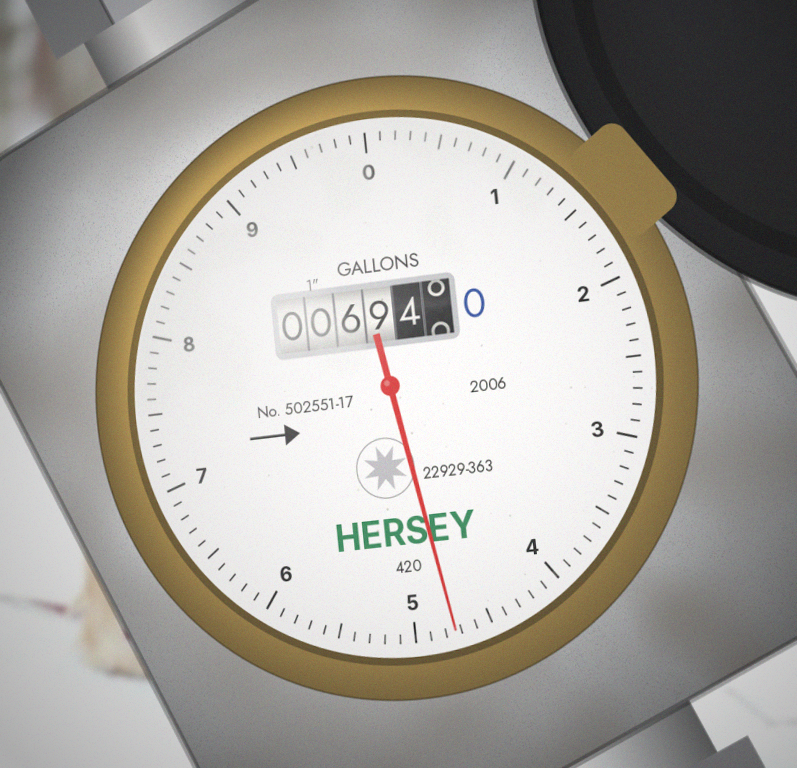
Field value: 69484.7 (gal)
